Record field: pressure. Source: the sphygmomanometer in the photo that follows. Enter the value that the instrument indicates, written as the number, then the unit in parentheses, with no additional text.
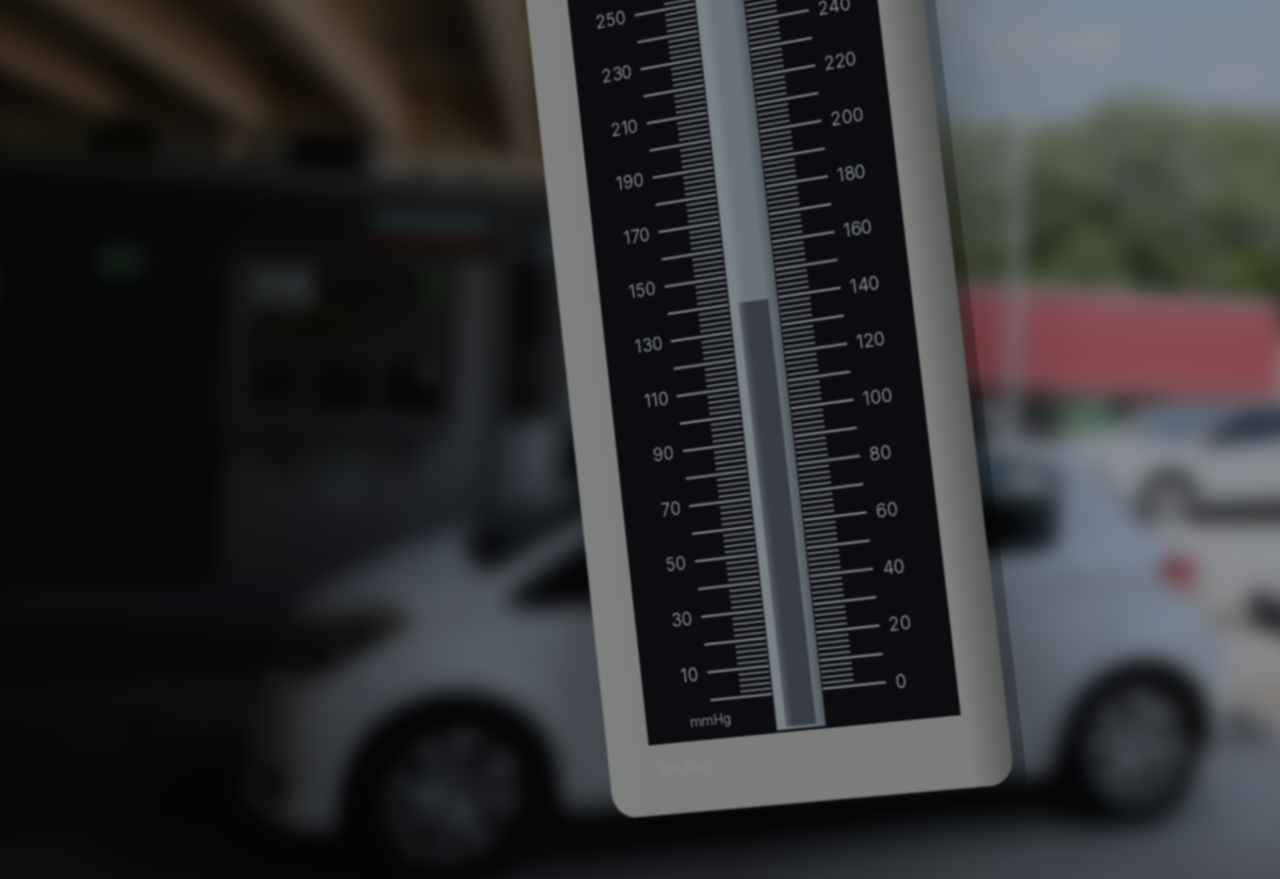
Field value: 140 (mmHg)
